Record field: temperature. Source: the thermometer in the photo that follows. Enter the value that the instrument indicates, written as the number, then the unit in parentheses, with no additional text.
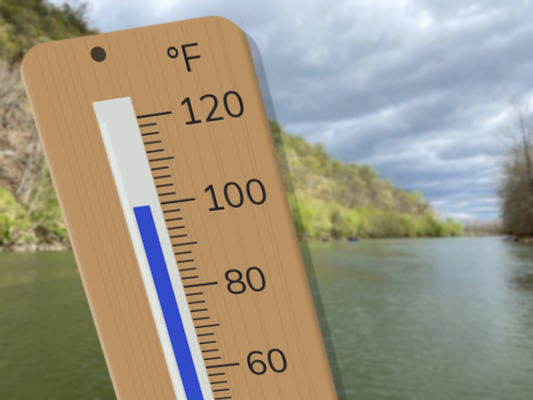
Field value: 100 (°F)
